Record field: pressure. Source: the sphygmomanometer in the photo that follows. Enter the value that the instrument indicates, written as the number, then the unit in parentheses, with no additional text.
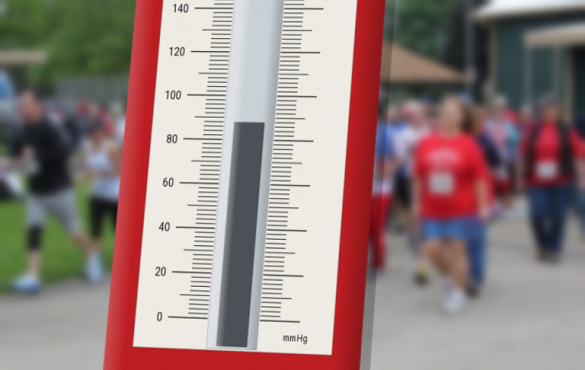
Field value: 88 (mmHg)
